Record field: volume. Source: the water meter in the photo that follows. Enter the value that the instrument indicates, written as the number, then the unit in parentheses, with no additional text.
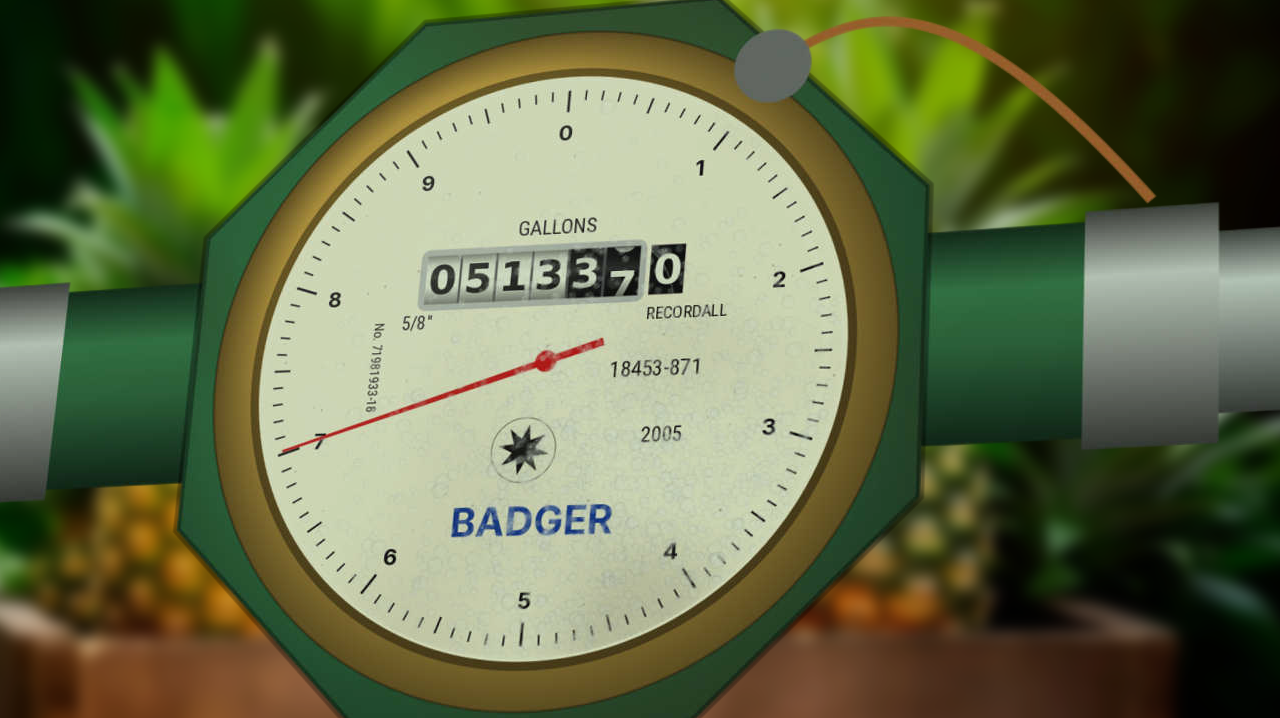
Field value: 513367.0 (gal)
